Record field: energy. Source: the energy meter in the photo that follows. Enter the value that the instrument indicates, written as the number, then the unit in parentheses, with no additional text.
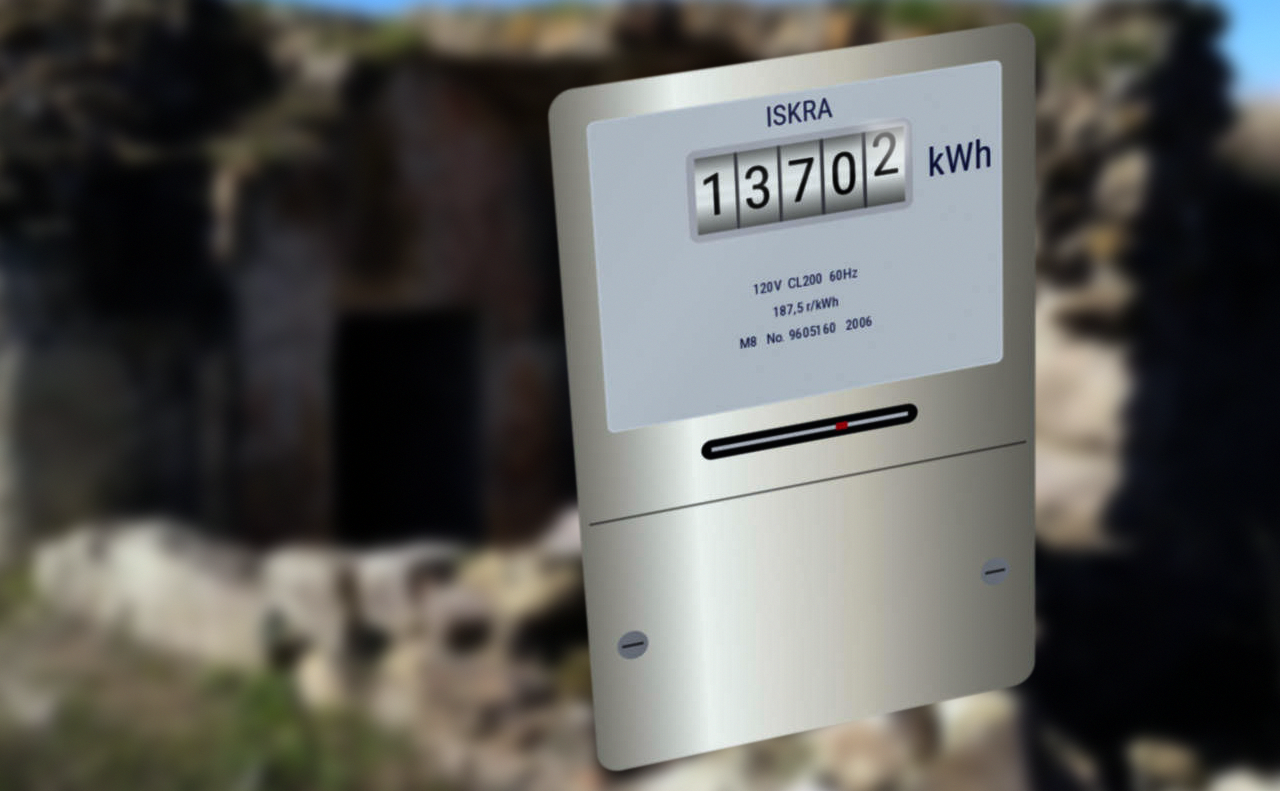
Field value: 13702 (kWh)
